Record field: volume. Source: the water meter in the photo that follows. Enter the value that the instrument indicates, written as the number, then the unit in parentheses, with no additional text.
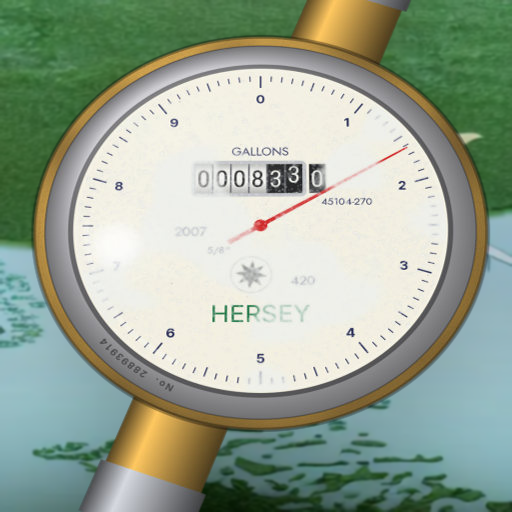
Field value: 8331.6 (gal)
